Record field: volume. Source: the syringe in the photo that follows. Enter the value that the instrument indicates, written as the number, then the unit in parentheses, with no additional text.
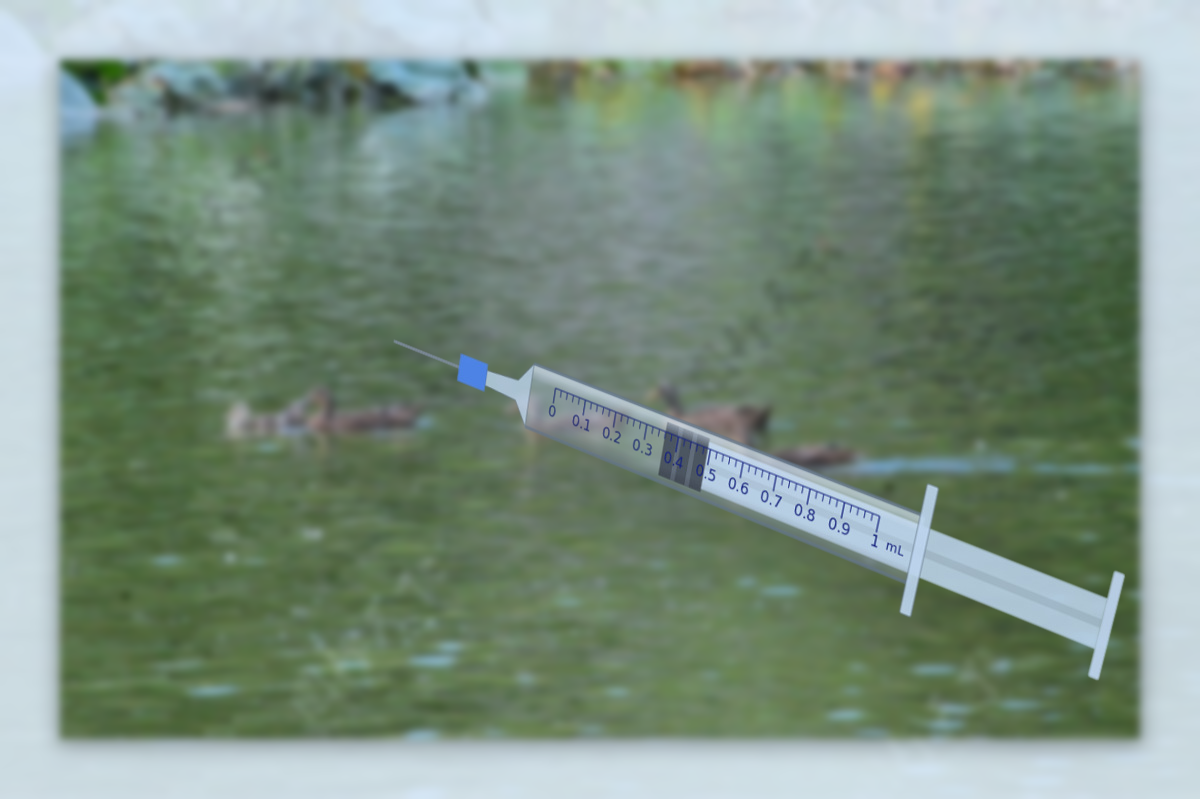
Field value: 0.36 (mL)
